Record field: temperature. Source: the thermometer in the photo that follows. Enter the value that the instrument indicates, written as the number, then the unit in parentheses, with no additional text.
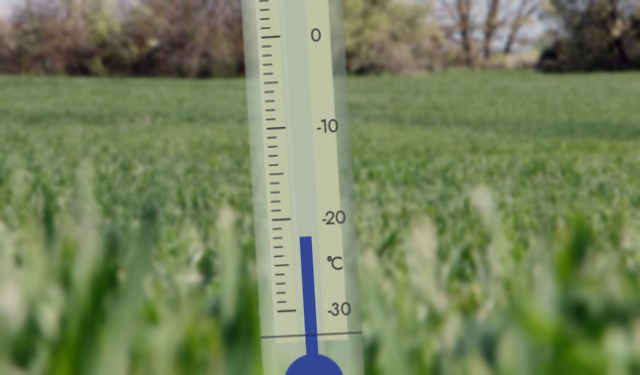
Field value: -22 (°C)
